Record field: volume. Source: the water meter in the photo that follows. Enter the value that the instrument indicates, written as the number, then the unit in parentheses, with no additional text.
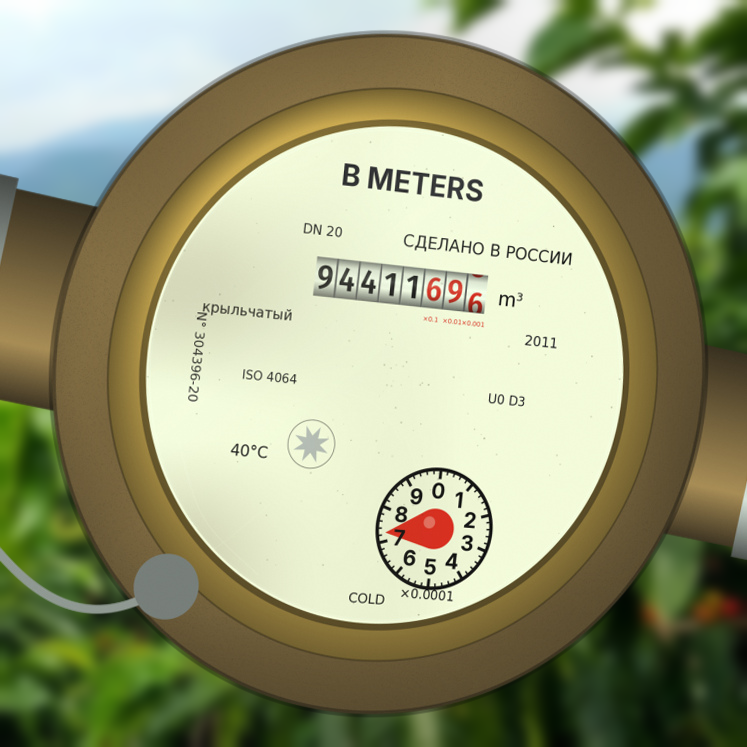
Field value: 94411.6957 (m³)
